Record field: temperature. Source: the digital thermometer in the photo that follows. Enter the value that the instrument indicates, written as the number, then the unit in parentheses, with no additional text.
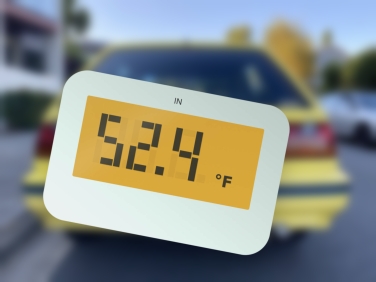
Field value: 52.4 (°F)
